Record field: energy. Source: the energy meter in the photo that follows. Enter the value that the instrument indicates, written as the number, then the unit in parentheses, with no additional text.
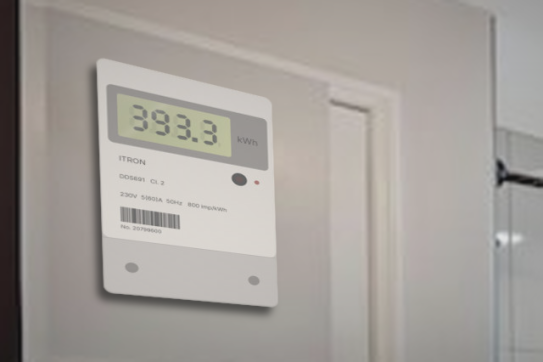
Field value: 393.3 (kWh)
